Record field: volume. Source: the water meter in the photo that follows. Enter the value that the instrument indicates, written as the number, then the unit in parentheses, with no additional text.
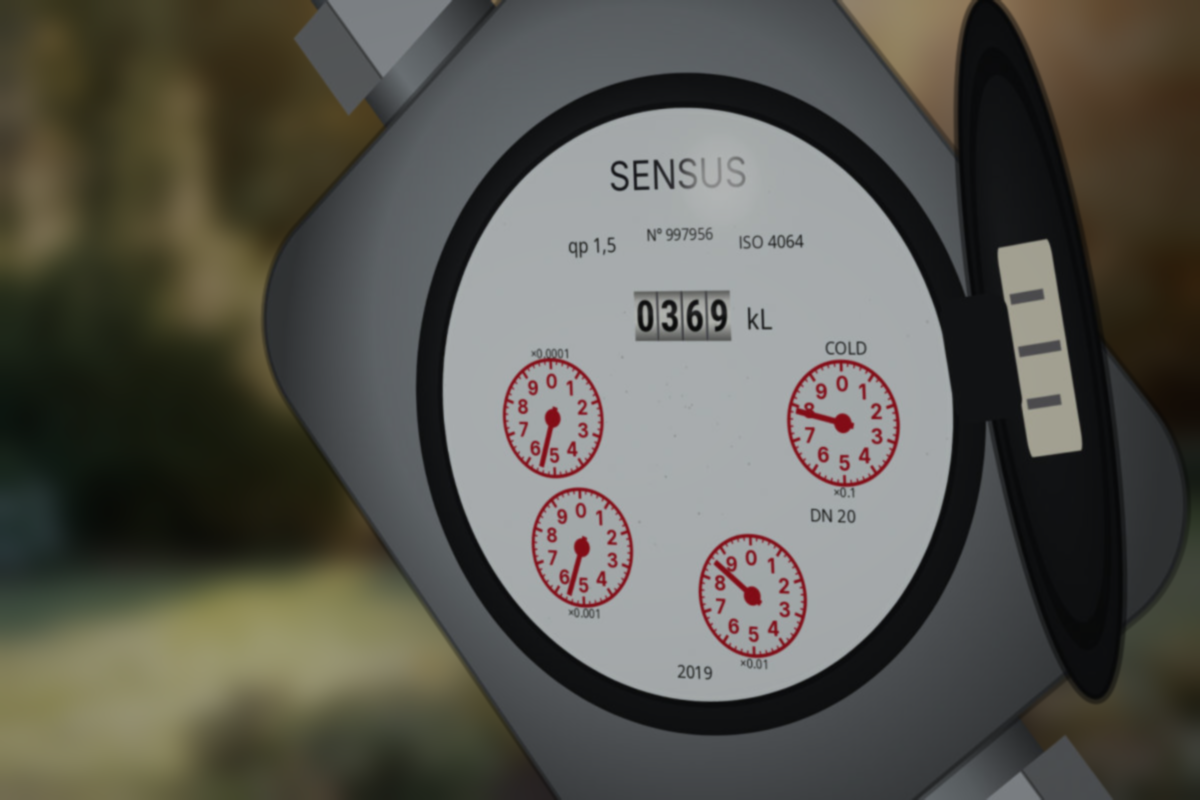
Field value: 369.7855 (kL)
